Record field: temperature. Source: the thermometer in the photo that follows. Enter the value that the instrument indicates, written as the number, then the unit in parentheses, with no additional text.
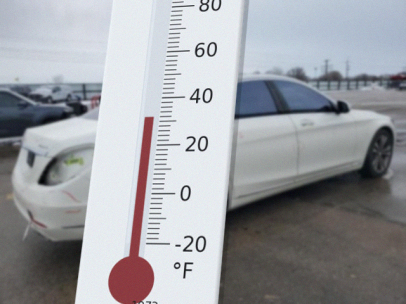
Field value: 32 (°F)
